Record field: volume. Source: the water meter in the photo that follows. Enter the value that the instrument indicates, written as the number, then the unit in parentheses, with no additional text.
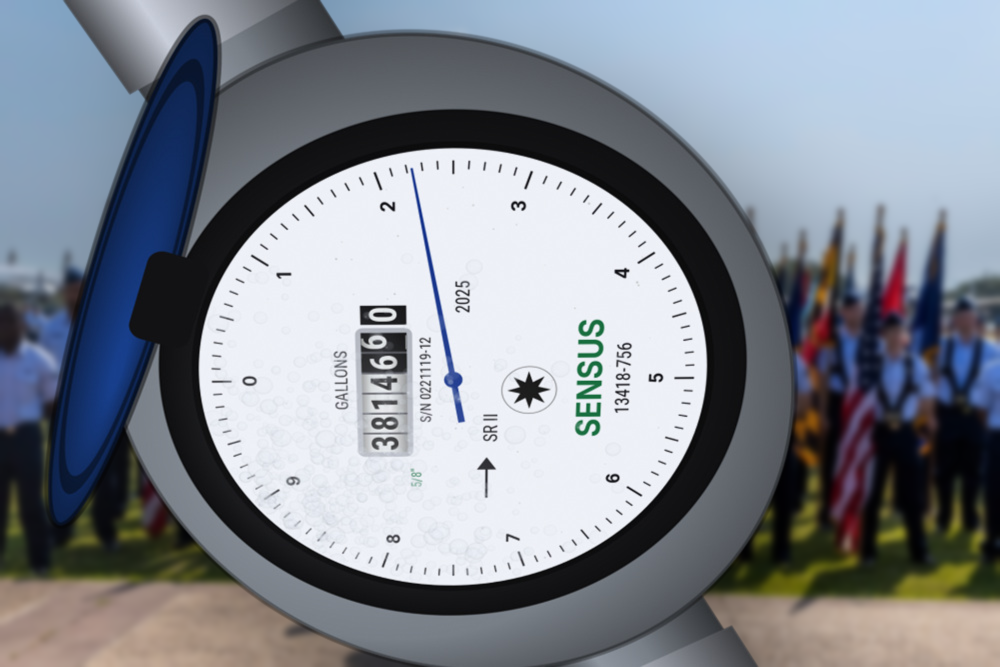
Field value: 3814662.2 (gal)
